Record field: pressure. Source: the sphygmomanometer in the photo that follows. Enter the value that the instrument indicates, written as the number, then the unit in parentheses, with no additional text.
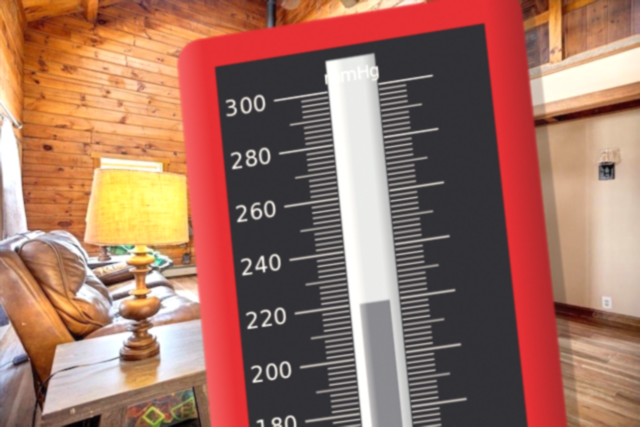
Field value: 220 (mmHg)
